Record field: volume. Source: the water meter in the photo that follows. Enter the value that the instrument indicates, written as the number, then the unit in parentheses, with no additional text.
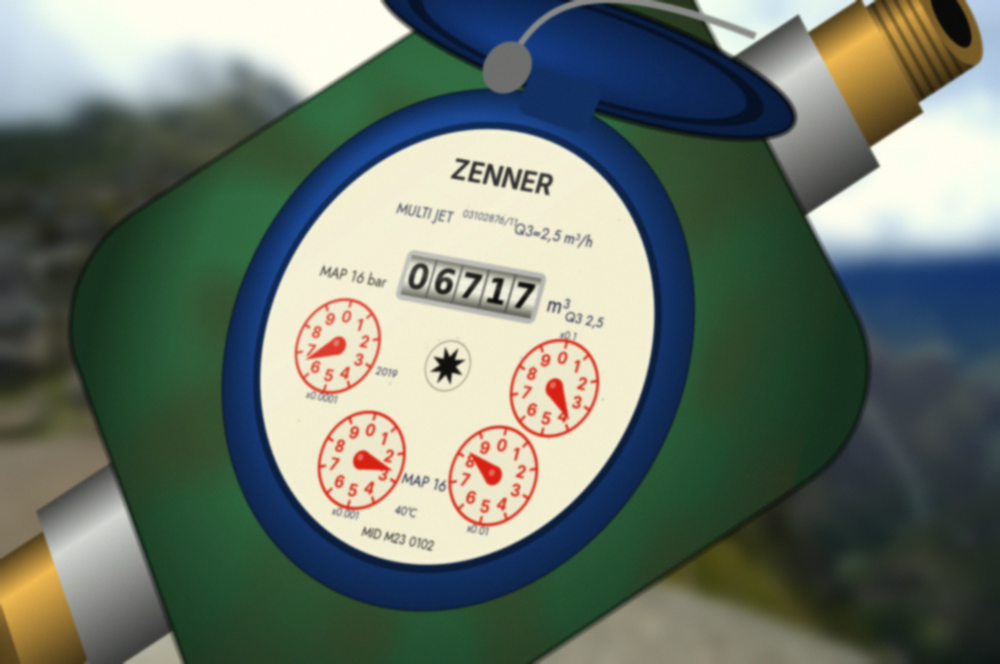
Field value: 6717.3826 (m³)
